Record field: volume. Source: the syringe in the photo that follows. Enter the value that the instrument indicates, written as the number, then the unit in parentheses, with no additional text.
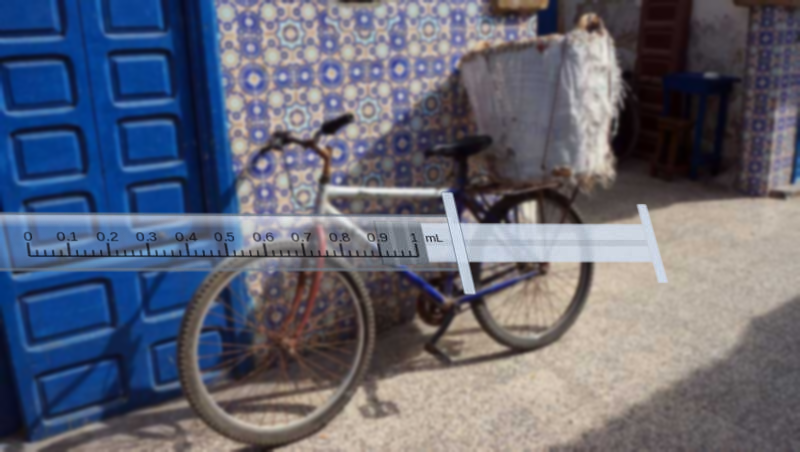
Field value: 0.9 (mL)
